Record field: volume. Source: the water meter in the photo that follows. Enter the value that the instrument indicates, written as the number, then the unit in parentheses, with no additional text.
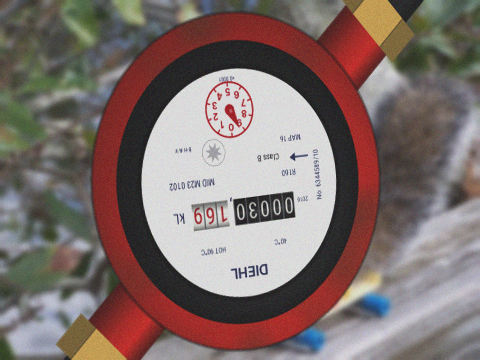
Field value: 30.1689 (kL)
